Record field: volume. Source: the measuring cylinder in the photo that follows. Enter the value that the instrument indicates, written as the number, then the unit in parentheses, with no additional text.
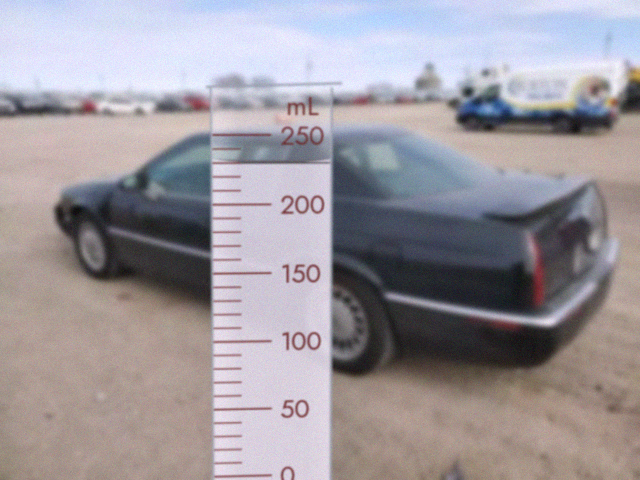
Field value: 230 (mL)
